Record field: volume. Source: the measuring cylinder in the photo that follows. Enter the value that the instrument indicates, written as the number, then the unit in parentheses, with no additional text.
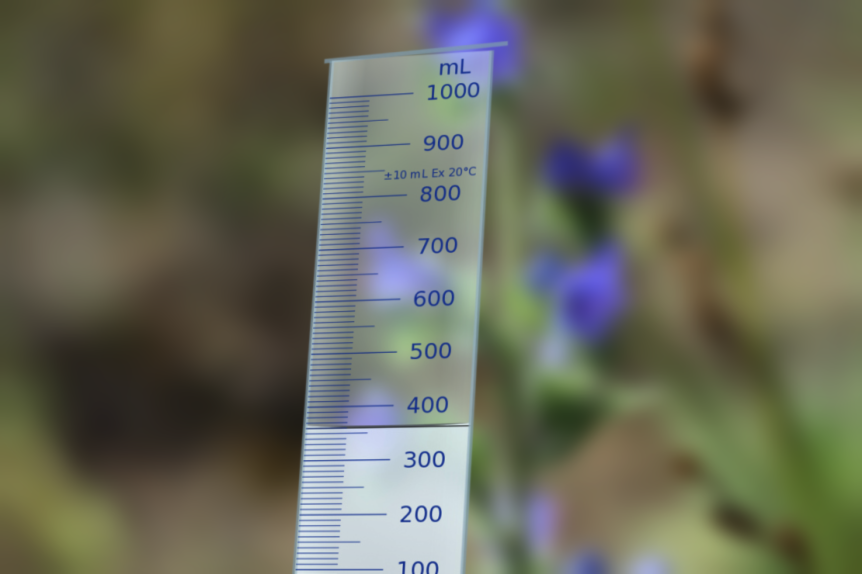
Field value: 360 (mL)
